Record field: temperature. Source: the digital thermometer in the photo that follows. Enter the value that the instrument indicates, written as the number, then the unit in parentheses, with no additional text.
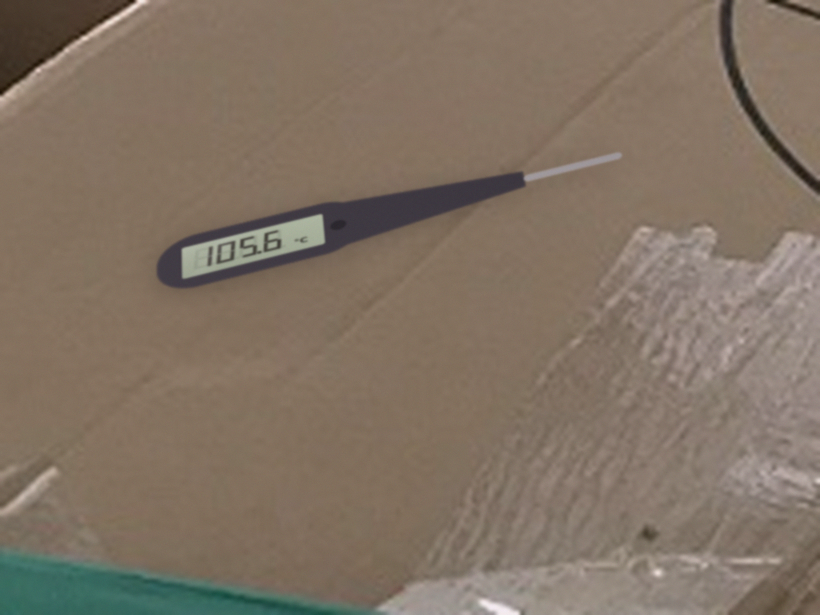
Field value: 105.6 (°C)
